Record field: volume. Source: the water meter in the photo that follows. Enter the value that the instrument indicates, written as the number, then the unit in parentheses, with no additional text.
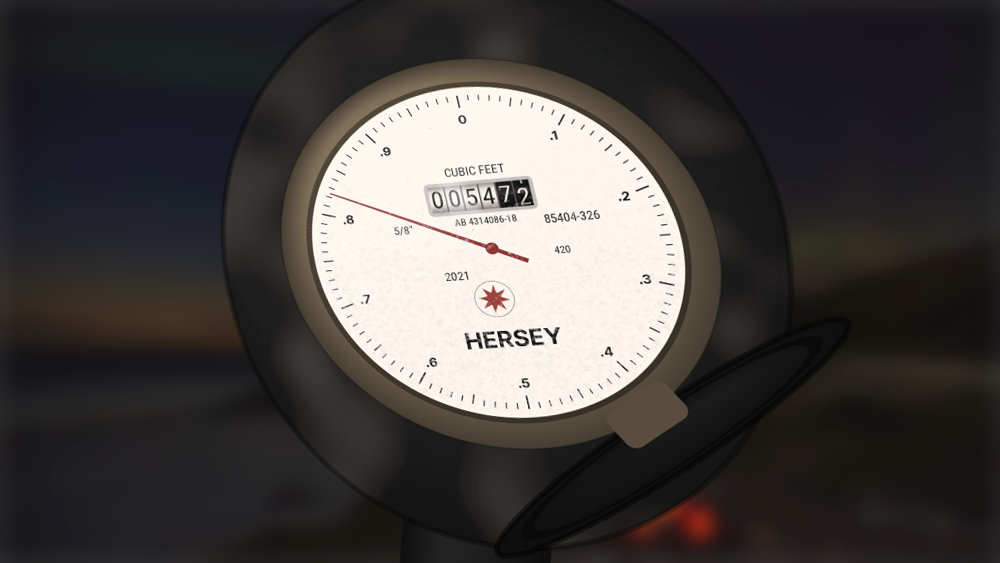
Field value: 5471.82 (ft³)
